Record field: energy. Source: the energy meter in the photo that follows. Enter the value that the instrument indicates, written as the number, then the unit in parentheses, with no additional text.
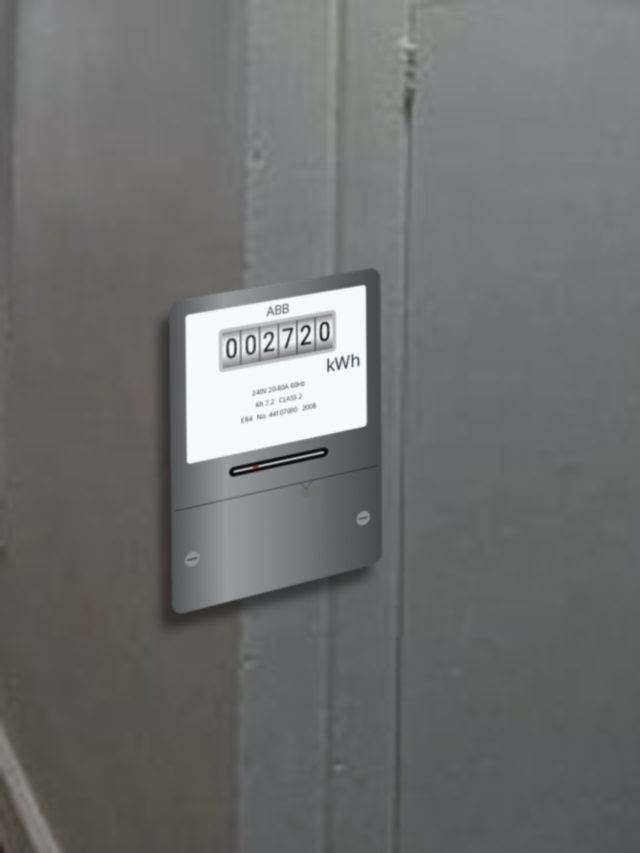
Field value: 2720 (kWh)
